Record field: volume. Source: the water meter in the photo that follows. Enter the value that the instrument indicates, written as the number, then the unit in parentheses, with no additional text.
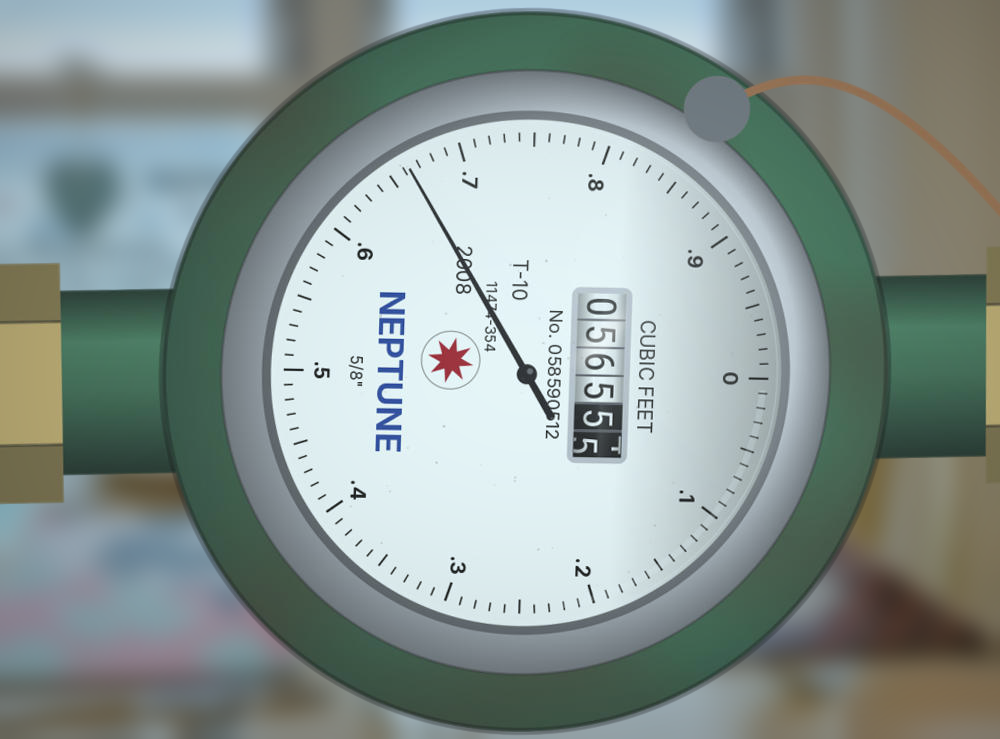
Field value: 56554.66 (ft³)
